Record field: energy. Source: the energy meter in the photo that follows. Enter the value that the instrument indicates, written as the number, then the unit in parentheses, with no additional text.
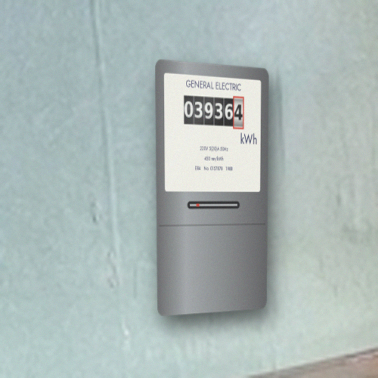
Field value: 3936.4 (kWh)
